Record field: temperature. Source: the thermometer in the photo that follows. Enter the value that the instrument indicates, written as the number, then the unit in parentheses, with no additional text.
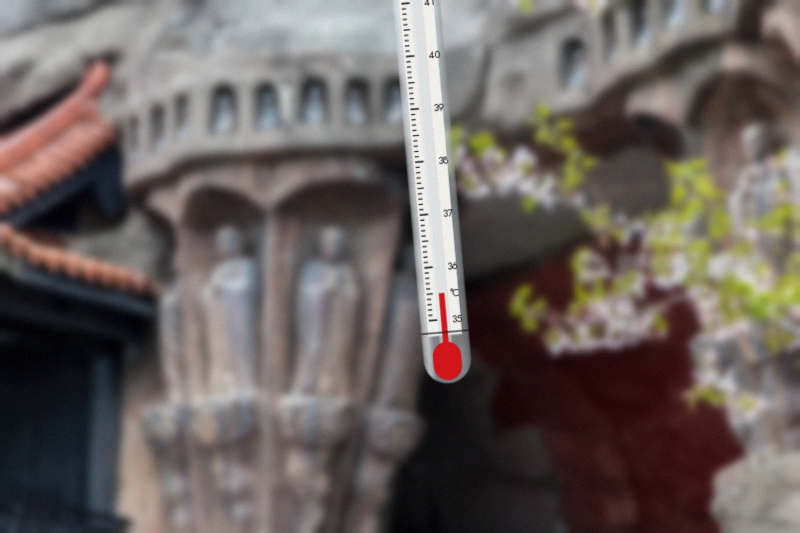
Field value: 35.5 (°C)
